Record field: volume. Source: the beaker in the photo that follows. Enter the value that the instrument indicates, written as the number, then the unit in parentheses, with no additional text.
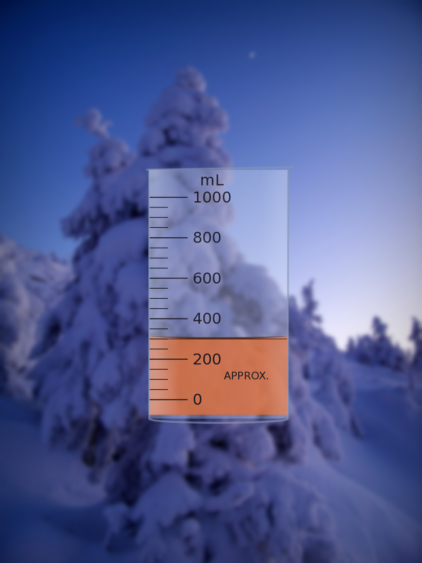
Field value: 300 (mL)
